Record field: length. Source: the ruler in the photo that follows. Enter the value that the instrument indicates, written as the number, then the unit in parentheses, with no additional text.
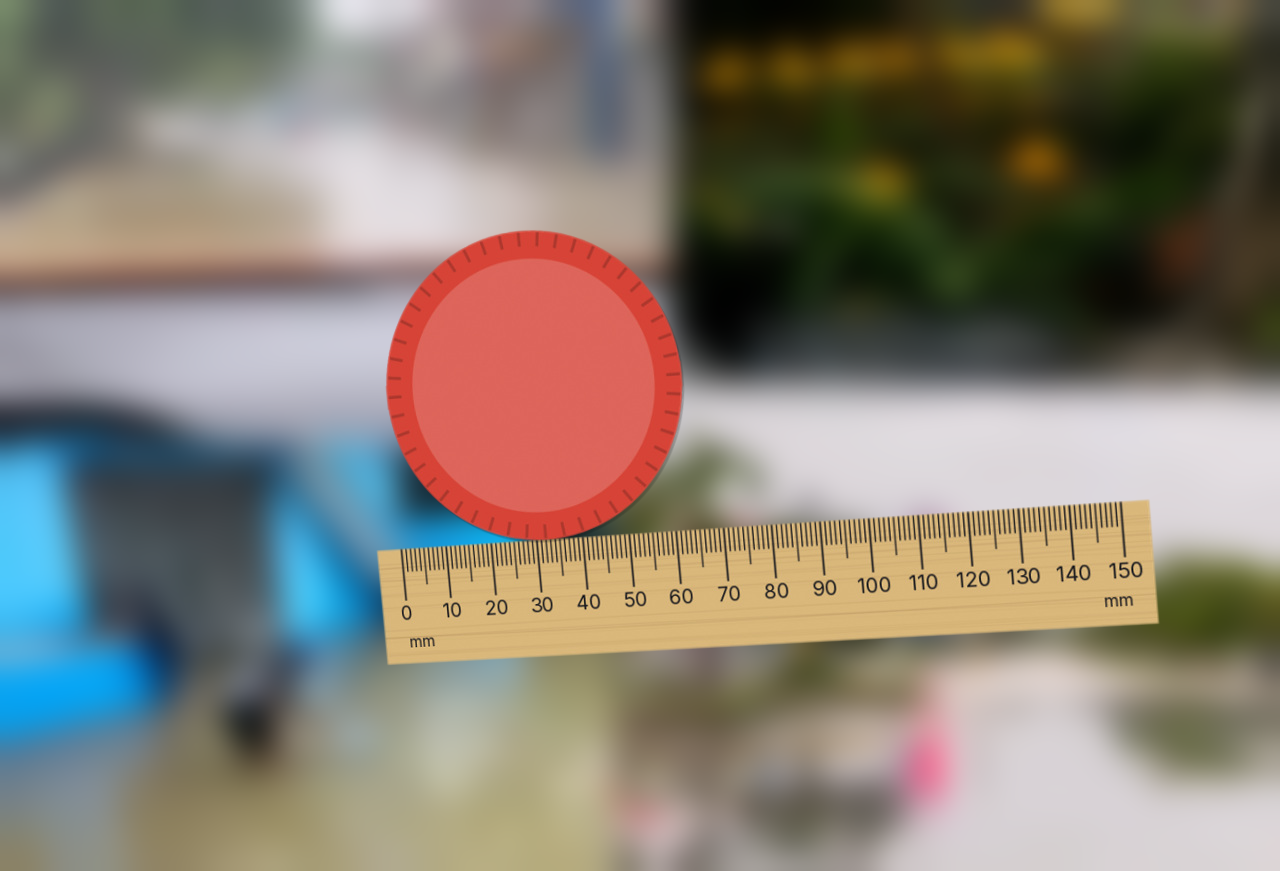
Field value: 64 (mm)
